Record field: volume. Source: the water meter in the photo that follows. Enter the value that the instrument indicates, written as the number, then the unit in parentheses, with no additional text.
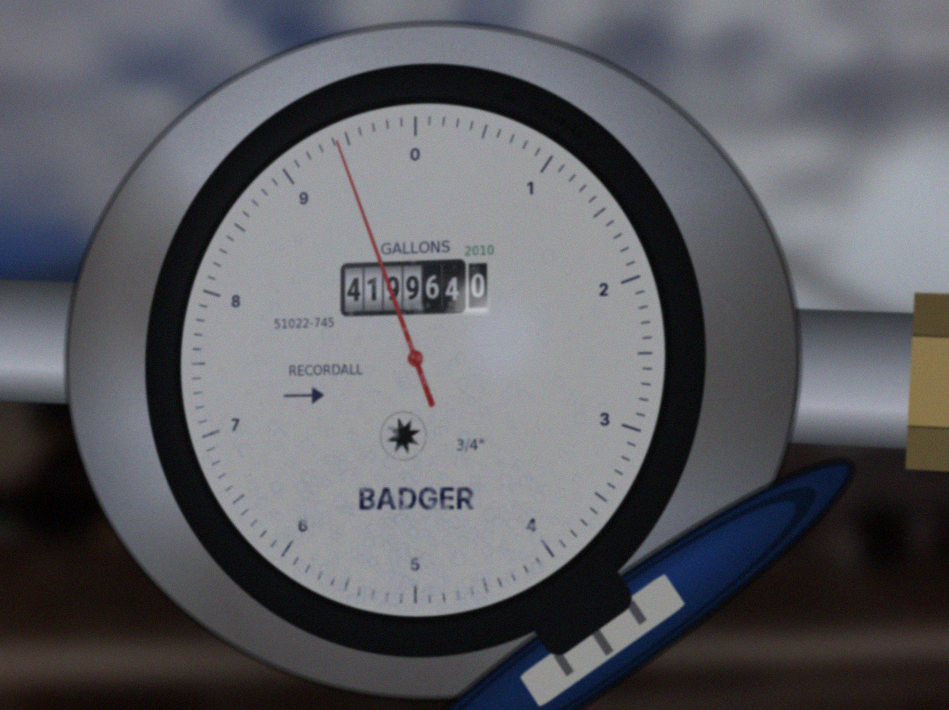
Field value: 4199639.4 (gal)
